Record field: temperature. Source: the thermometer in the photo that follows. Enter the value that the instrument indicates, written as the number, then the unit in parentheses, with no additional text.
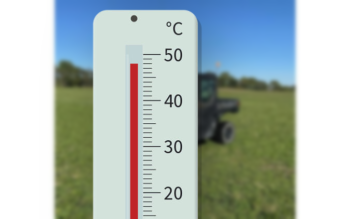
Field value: 48 (°C)
